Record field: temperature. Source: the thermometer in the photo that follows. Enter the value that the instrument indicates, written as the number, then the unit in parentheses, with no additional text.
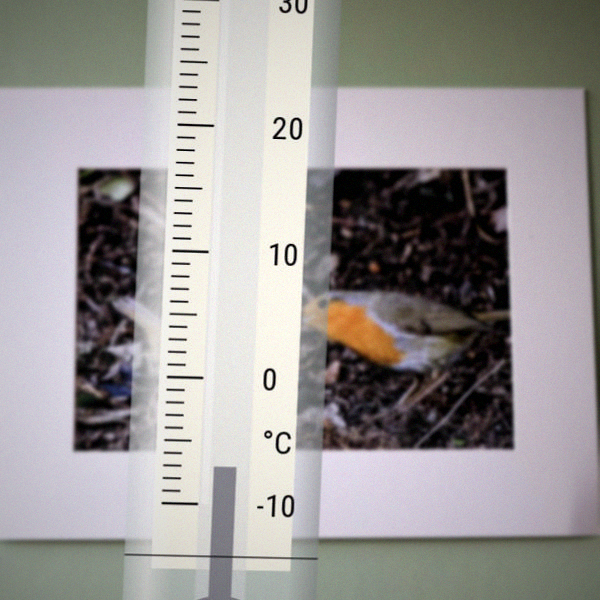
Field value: -7 (°C)
